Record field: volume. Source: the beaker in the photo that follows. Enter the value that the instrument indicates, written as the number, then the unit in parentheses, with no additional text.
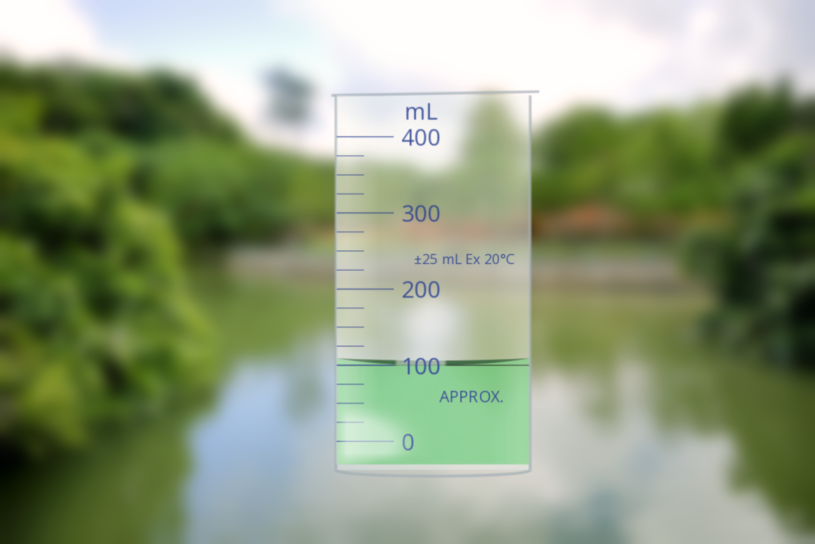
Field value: 100 (mL)
